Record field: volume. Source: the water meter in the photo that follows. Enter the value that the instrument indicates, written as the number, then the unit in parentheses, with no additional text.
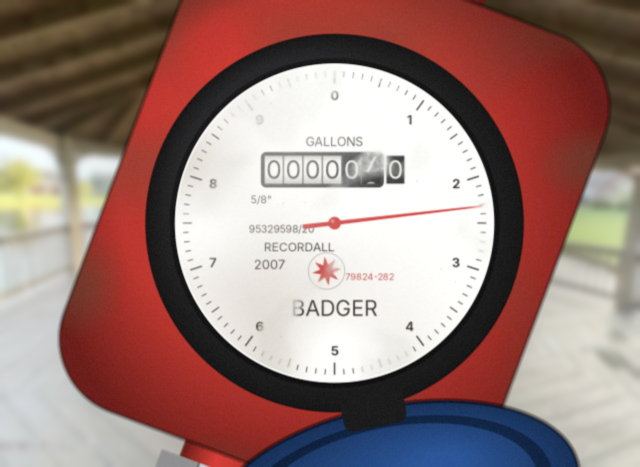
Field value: 72.3 (gal)
